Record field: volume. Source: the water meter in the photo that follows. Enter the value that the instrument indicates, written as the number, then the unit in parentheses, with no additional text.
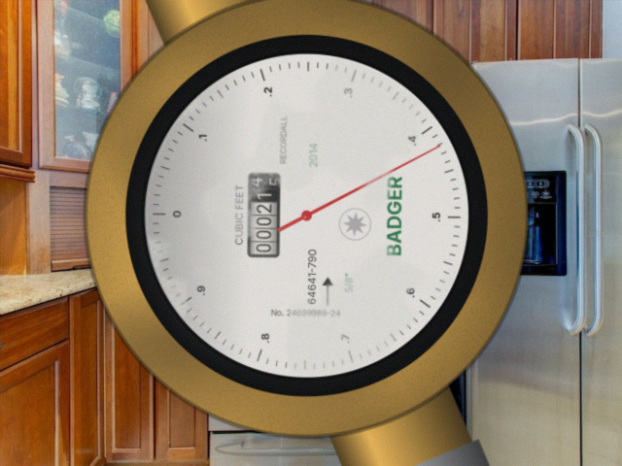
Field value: 214.42 (ft³)
